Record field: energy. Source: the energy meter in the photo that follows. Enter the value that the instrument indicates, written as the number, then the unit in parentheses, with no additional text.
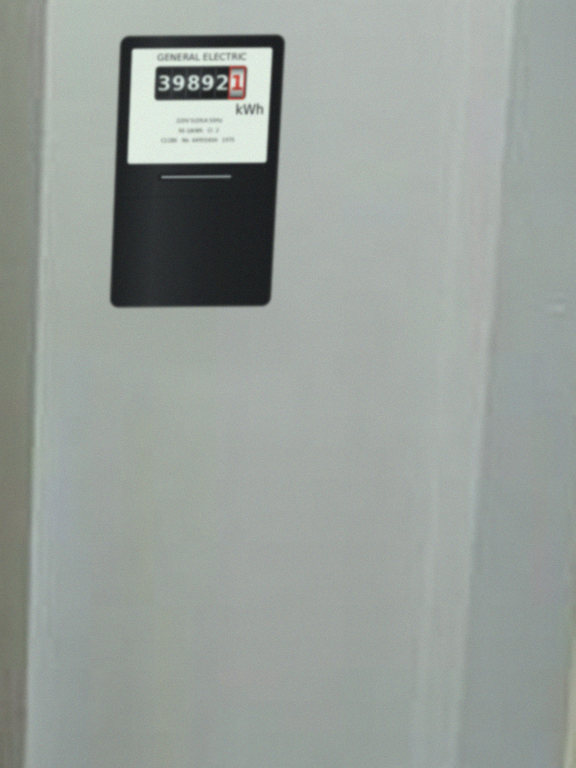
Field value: 39892.1 (kWh)
